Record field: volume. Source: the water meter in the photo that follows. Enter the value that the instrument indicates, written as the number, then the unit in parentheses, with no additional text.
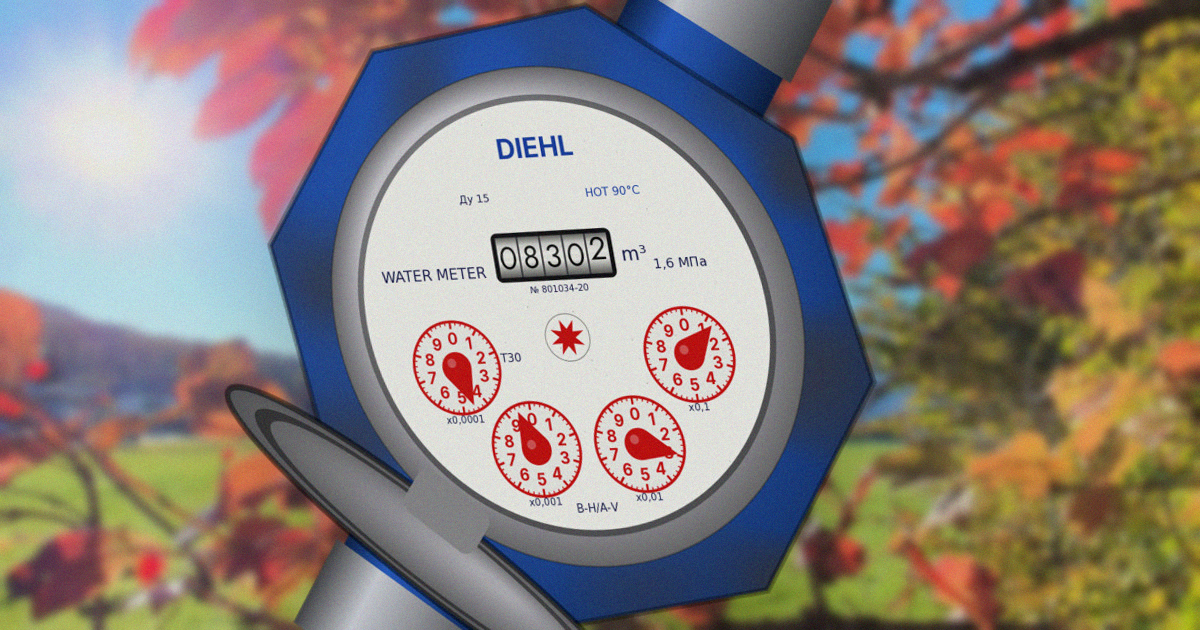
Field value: 8302.1294 (m³)
